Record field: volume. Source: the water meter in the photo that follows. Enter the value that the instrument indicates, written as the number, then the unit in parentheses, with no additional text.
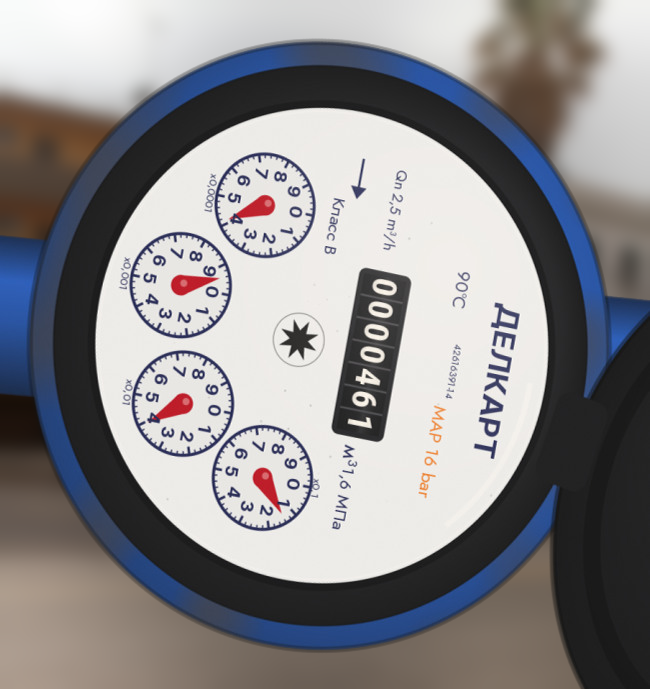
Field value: 461.1394 (m³)
